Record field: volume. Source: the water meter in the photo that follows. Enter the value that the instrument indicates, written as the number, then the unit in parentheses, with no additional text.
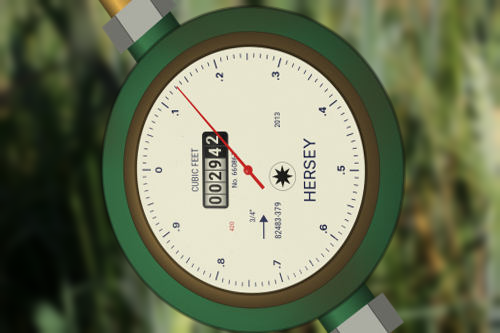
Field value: 2942.13 (ft³)
